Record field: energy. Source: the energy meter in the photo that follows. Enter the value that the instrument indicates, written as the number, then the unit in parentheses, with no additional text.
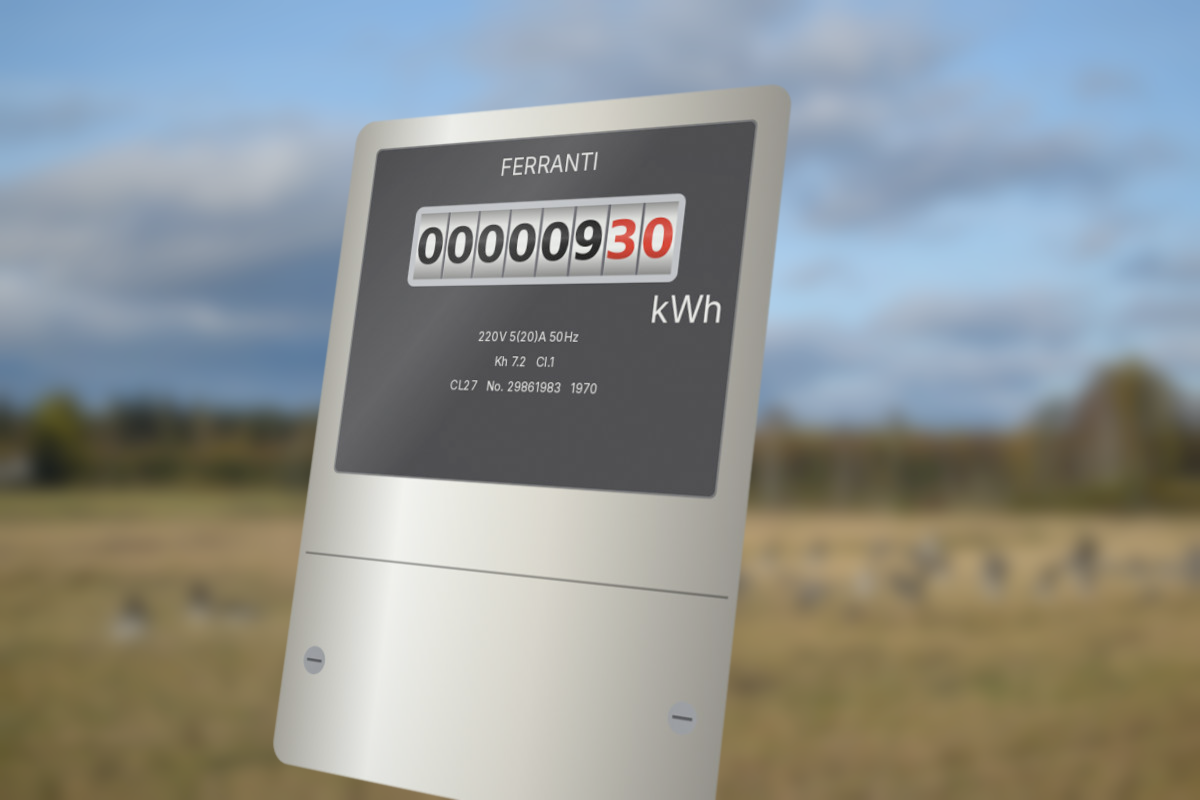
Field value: 9.30 (kWh)
